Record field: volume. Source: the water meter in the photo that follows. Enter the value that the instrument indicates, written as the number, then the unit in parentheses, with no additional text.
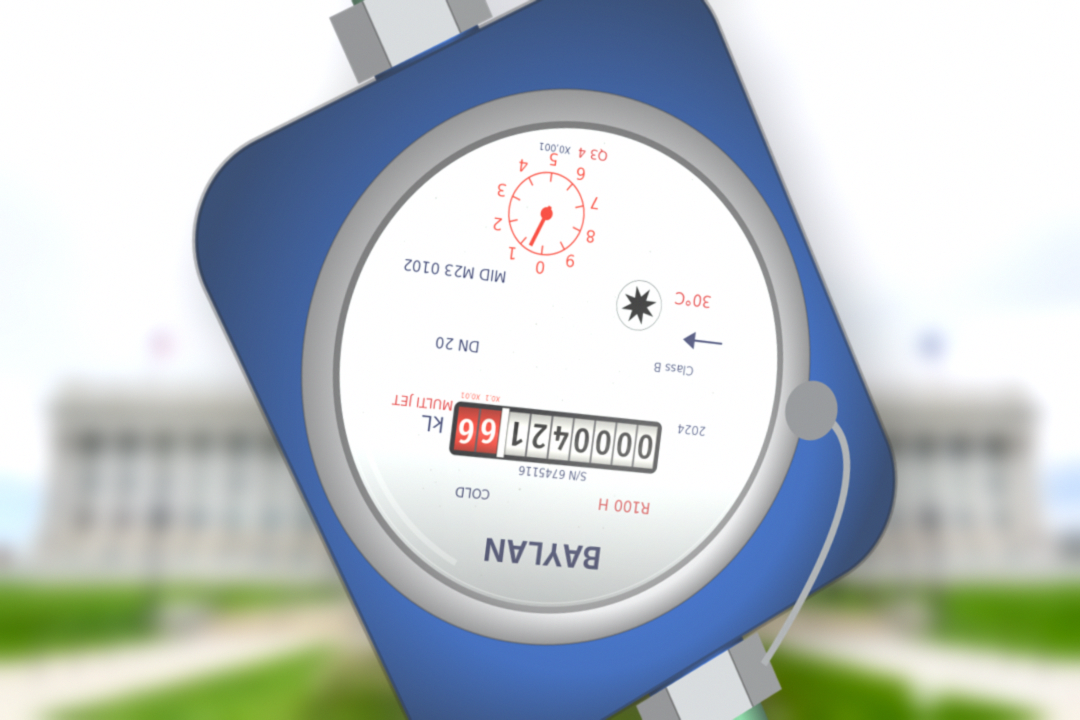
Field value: 421.660 (kL)
